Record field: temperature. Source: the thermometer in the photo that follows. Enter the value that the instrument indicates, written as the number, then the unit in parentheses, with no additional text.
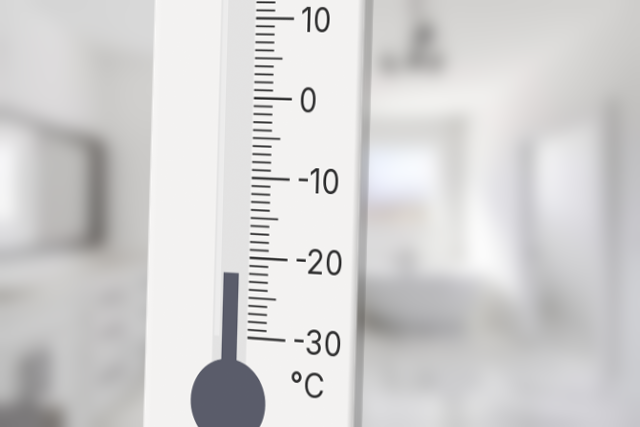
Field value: -22 (°C)
